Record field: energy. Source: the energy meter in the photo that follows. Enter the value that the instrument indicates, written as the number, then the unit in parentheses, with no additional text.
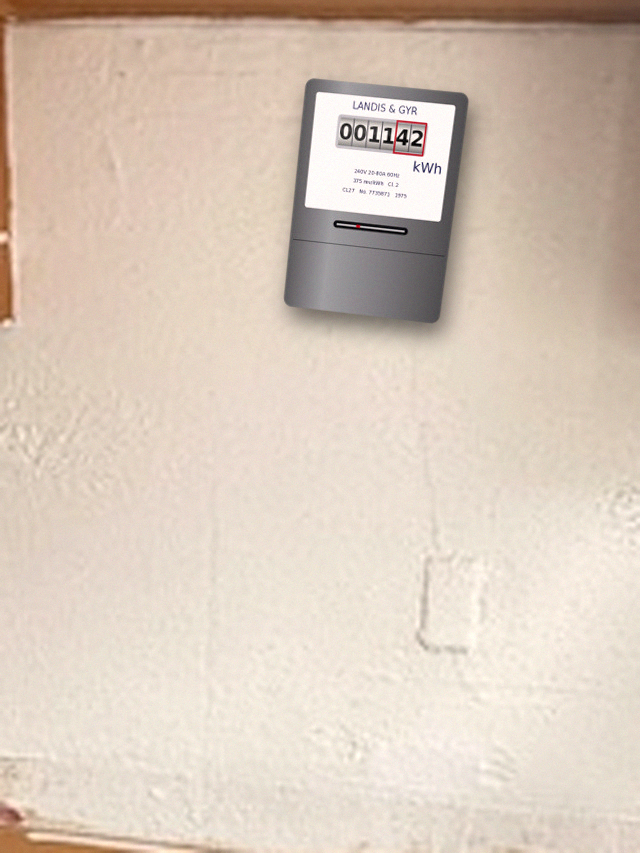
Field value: 11.42 (kWh)
